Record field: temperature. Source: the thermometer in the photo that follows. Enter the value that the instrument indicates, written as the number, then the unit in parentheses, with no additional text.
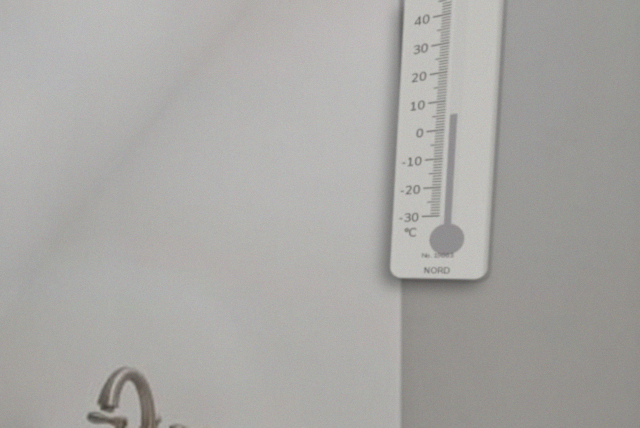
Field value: 5 (°C)
